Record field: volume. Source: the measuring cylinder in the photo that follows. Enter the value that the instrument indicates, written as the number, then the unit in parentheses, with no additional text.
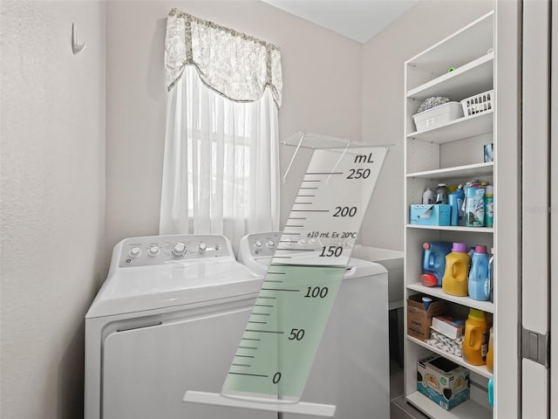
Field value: 130 (mL)
